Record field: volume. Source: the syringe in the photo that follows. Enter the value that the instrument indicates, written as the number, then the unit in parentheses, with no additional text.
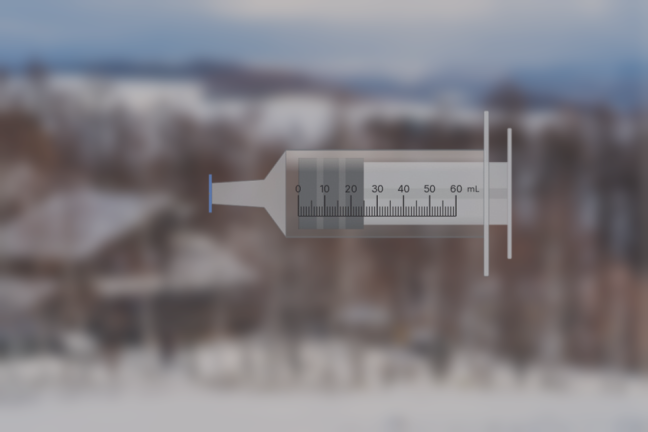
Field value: 0 (mL)
